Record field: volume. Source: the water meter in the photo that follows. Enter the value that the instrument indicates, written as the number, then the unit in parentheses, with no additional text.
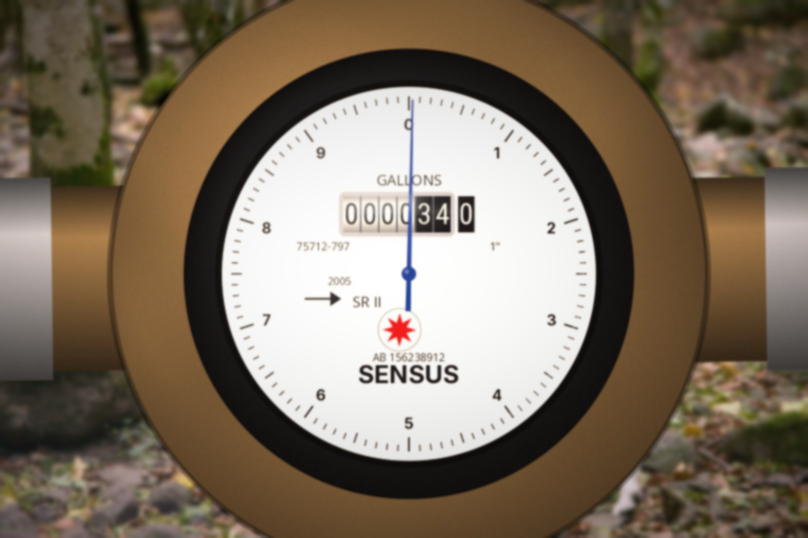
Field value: 340.0 (gal)
